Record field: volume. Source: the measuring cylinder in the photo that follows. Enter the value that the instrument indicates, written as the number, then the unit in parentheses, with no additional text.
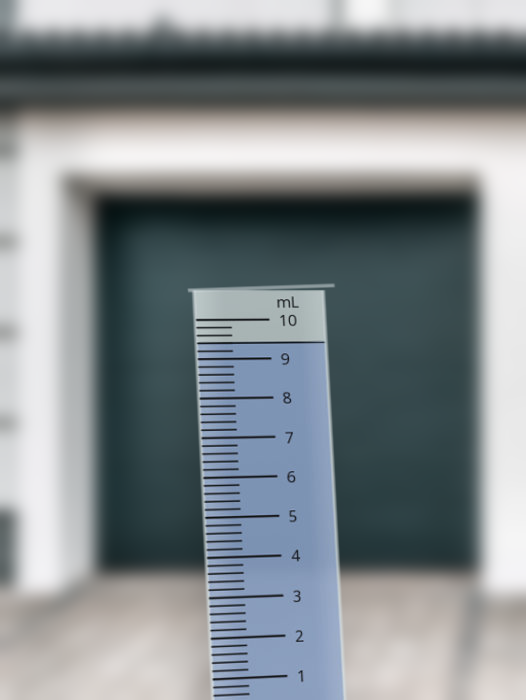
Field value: 9.4 (mL)
